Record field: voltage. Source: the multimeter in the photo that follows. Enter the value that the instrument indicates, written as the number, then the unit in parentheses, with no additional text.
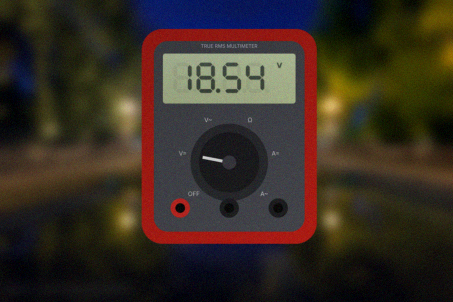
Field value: 18.54 (V)
